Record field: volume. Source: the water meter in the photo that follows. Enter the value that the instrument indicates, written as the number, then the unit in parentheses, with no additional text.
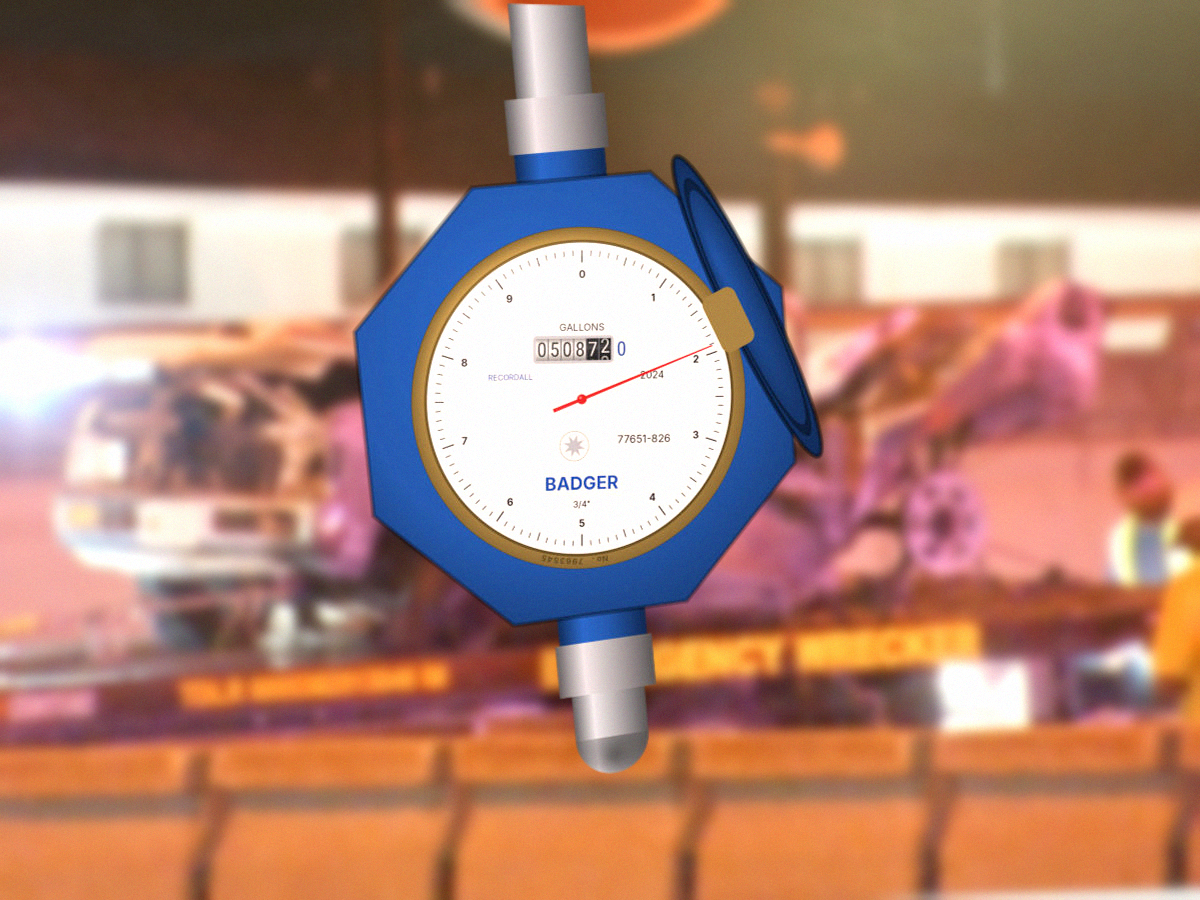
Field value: 508721.9 (gal)
